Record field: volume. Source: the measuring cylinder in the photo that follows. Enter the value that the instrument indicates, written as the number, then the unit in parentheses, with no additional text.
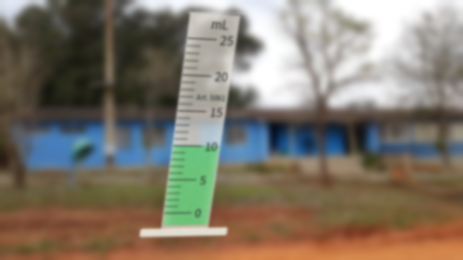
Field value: 10 (mL)
